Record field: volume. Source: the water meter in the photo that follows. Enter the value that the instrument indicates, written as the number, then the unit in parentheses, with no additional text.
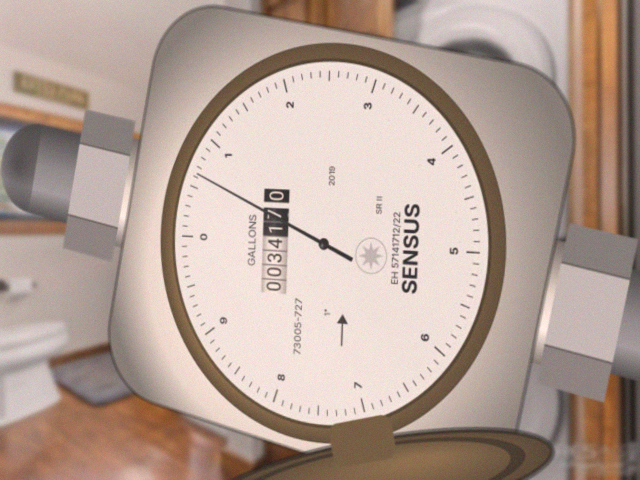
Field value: 34170.6 (gal)
